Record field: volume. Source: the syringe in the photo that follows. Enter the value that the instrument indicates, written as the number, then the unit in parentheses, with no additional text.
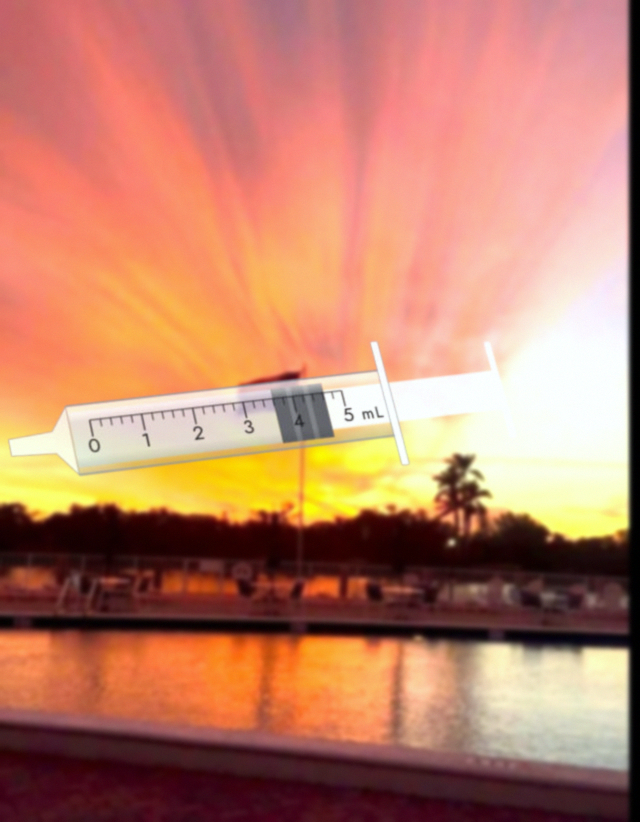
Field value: 3.6 (mL)
